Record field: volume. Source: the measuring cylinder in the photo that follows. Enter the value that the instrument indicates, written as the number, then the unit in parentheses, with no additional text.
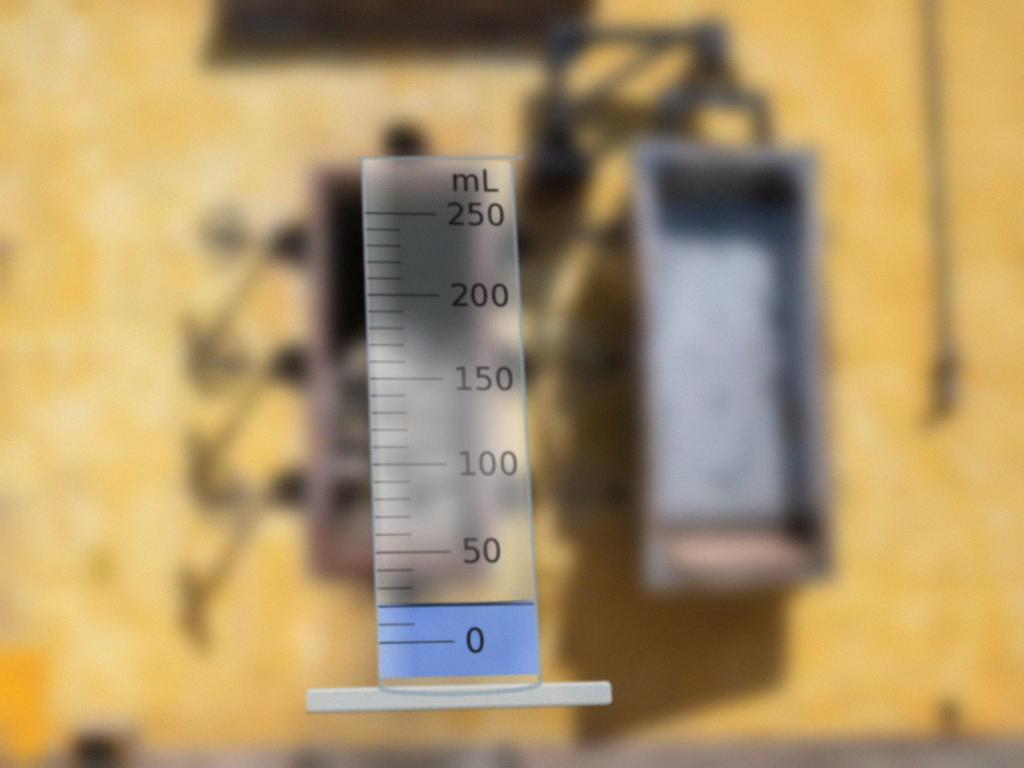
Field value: 20 (mL)
